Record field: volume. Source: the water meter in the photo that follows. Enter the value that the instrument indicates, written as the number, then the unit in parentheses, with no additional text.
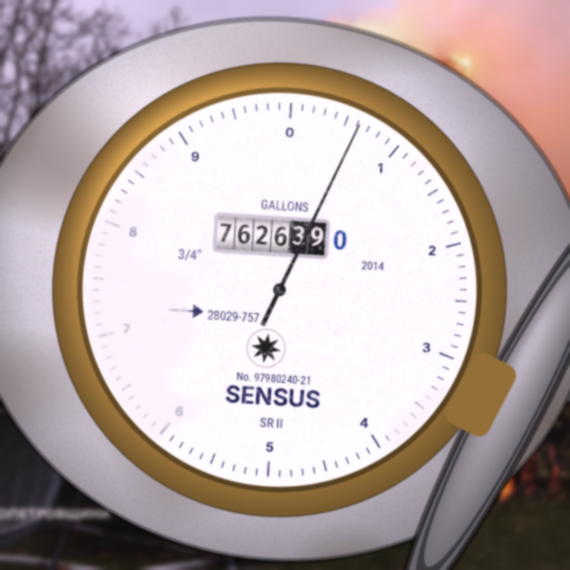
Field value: 7626390.6 (gal)
